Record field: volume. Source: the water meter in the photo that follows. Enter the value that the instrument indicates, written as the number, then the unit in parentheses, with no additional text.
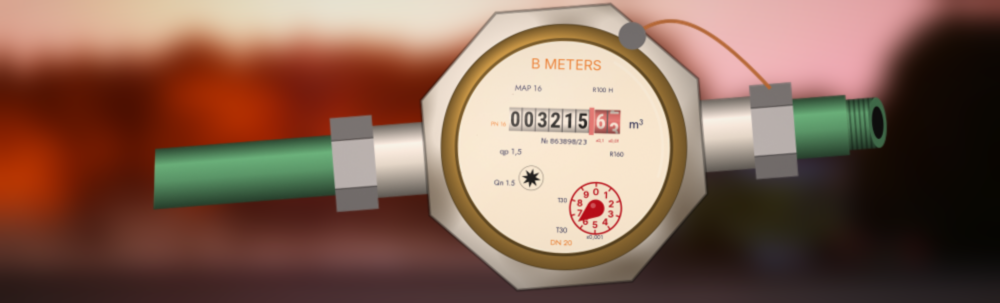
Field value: 3215.626 (m³)
